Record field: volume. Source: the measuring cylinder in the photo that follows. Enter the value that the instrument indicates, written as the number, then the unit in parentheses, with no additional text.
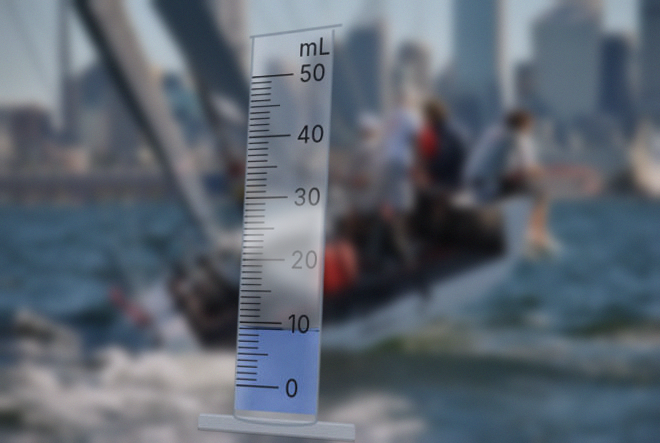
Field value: 9 (mL)
